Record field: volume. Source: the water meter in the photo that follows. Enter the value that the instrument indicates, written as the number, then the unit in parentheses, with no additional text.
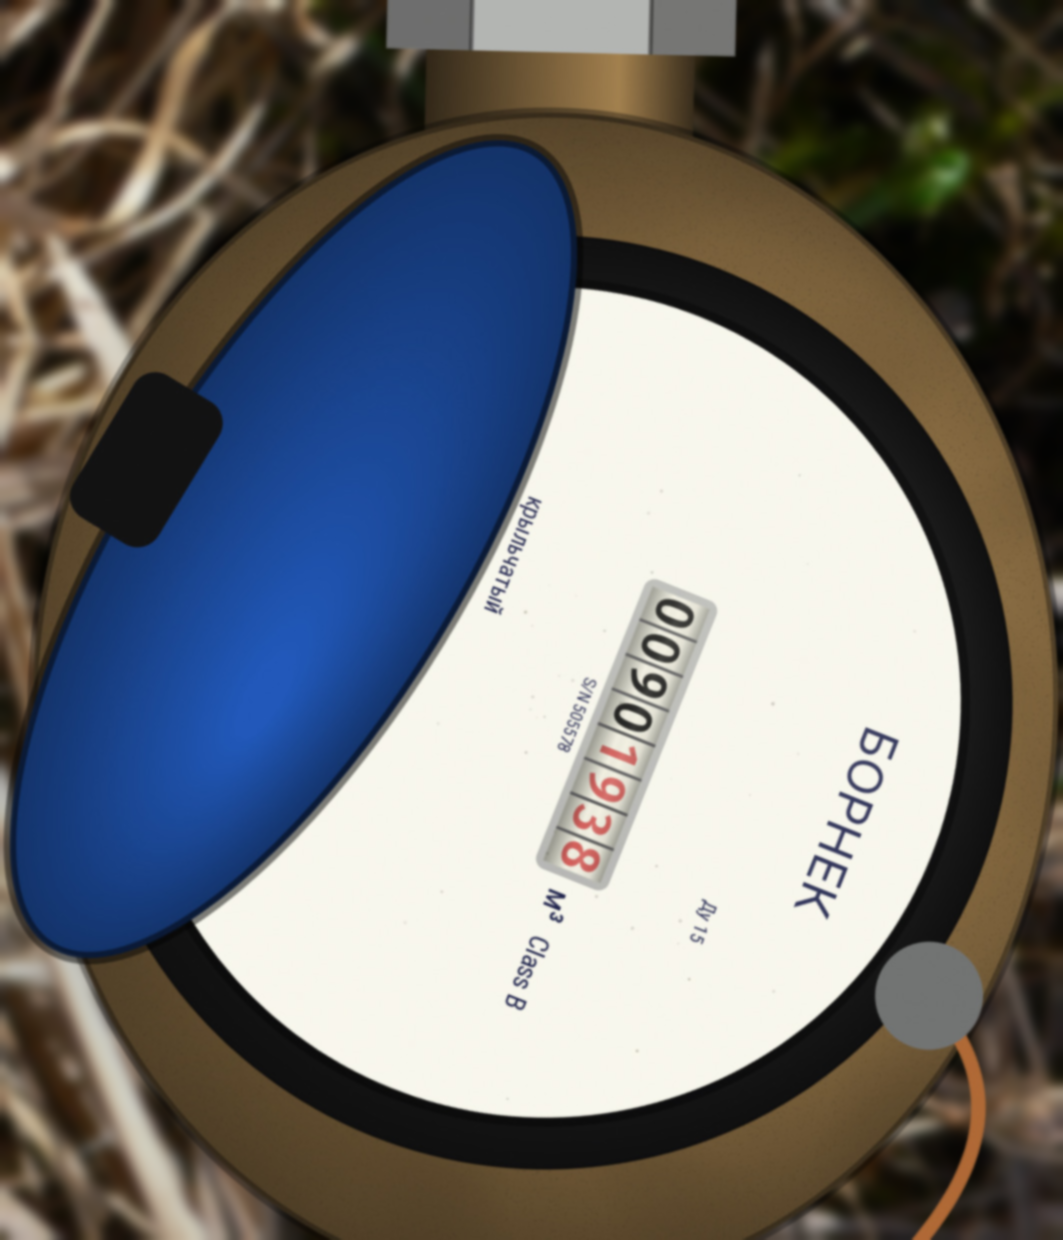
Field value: 90.1938 (m³)
